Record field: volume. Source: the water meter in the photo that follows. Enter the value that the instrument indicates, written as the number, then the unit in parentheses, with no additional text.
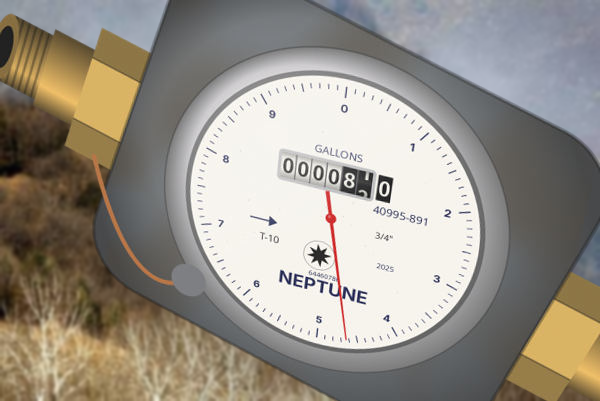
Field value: 814.6 (gal)
